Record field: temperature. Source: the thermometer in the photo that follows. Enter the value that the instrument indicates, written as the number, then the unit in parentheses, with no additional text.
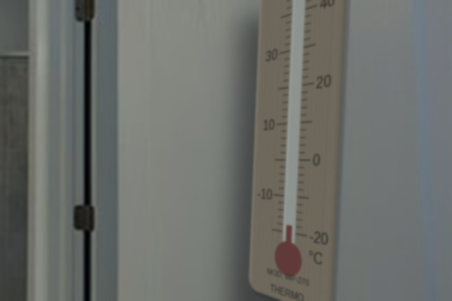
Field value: -18 (°C)
